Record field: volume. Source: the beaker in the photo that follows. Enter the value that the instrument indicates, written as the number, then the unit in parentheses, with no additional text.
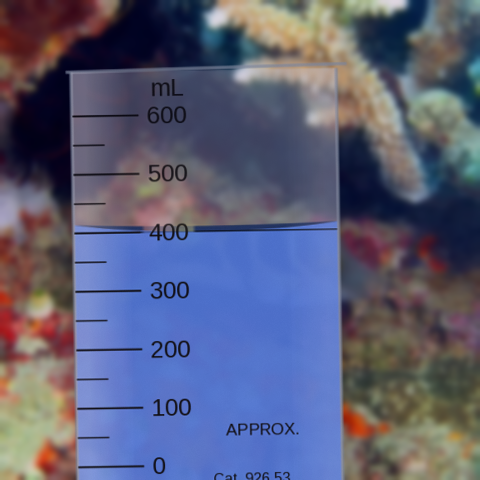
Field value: 400 (mL)
